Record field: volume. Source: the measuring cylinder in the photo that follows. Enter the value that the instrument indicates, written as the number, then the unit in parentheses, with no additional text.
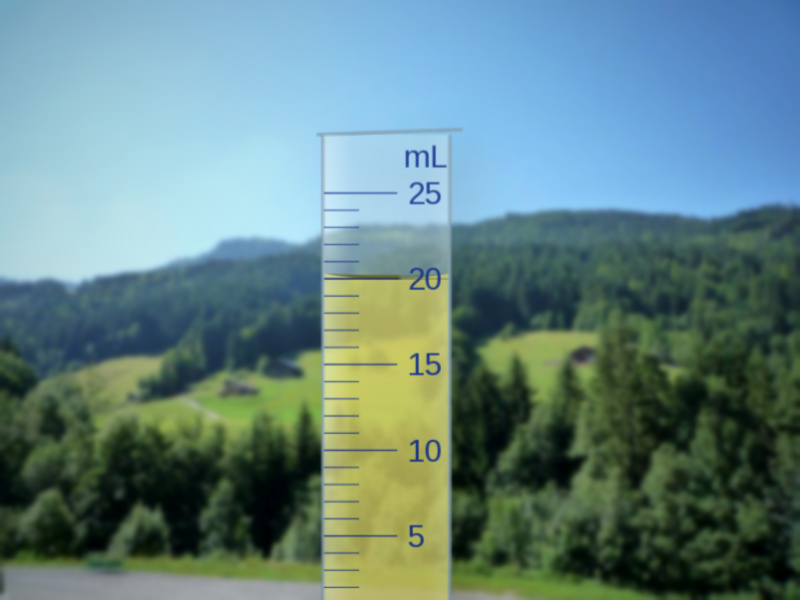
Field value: 20 (mL)
